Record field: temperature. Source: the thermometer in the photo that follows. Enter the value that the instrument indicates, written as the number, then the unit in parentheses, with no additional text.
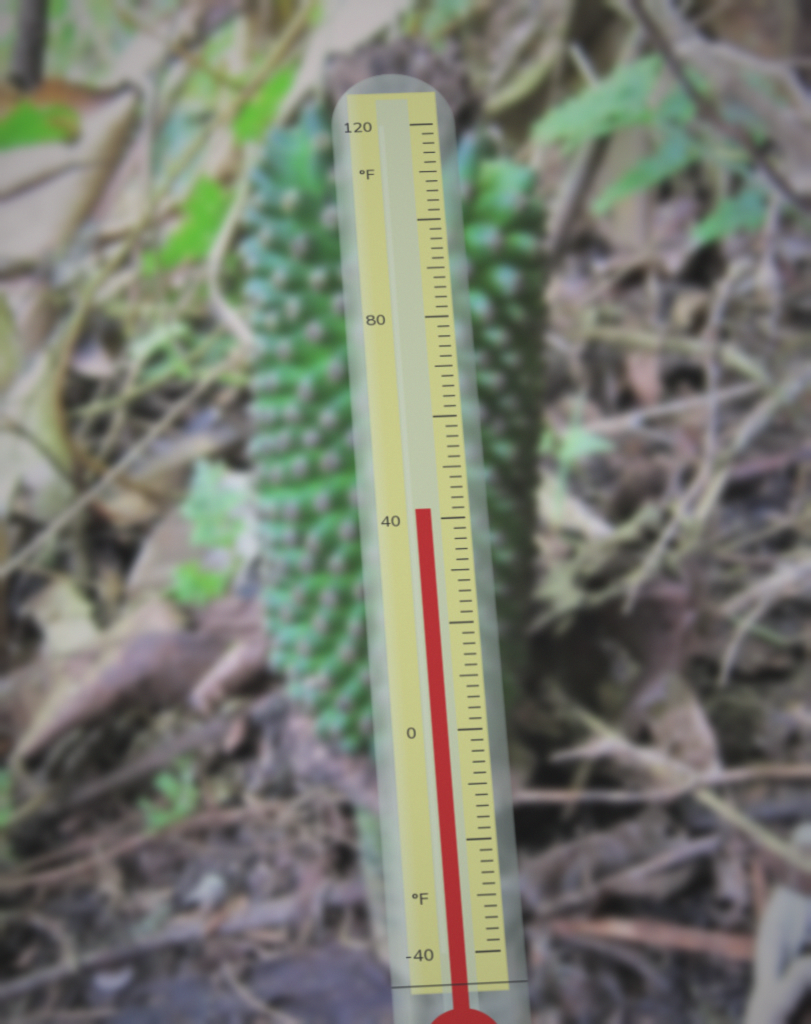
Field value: 42 (°F)
